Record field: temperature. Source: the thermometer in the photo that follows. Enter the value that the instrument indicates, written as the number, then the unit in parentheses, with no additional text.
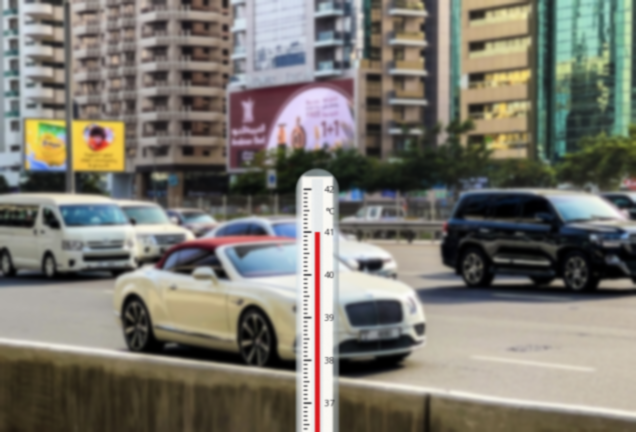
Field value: 41 (°C)
